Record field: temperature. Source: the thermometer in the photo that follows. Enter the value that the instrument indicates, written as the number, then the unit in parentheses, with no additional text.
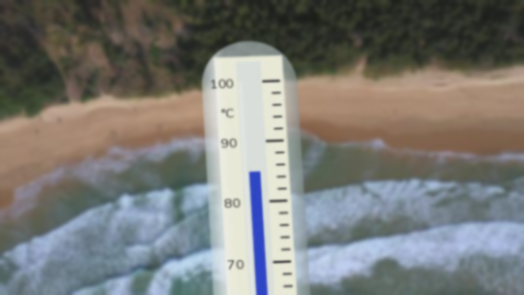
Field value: 85 (°C)
